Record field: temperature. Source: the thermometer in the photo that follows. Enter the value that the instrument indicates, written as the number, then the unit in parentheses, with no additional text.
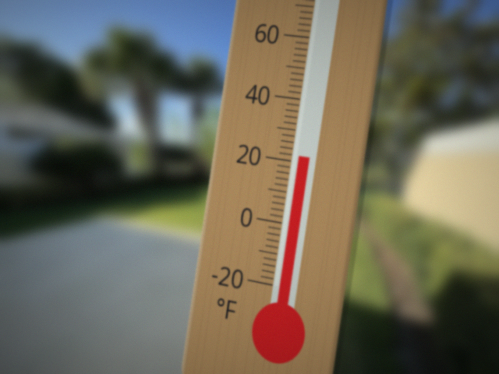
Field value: 22 (°F)
